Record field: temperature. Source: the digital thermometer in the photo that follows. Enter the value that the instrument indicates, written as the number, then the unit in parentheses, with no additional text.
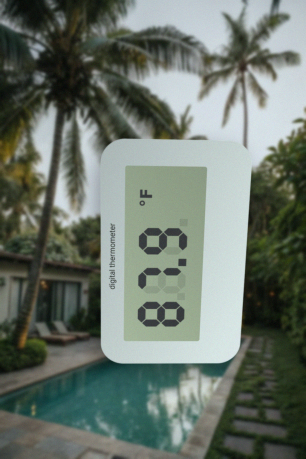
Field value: 87.9 (°F)
